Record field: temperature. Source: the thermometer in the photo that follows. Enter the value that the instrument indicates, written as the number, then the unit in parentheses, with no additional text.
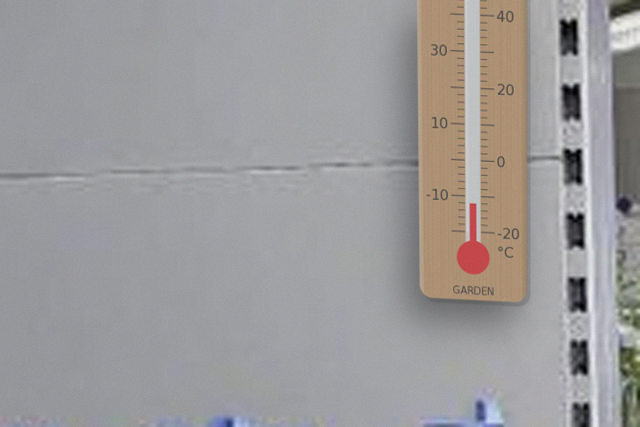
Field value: -12 (°C)
